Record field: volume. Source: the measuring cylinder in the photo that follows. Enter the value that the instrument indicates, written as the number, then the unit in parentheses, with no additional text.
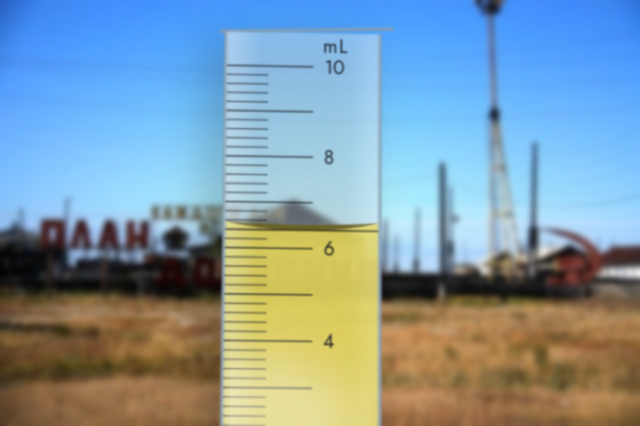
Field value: 6.4 (mL)
